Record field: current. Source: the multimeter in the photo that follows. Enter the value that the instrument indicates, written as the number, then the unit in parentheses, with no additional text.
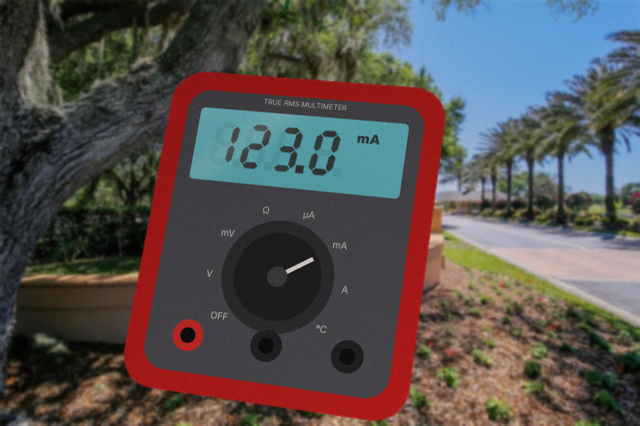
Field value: 123.0 (mA)
